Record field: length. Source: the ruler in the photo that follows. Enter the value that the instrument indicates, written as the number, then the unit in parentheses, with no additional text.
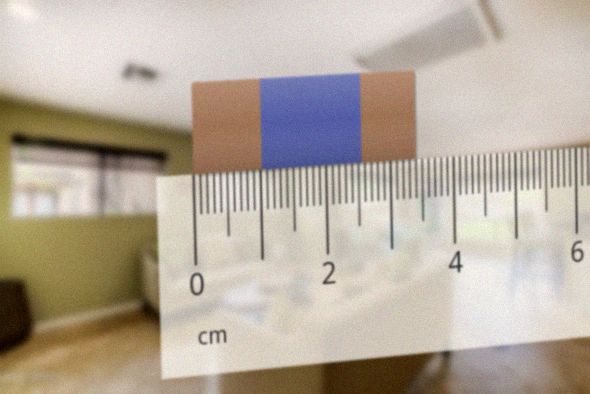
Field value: 3.4 (cm)
